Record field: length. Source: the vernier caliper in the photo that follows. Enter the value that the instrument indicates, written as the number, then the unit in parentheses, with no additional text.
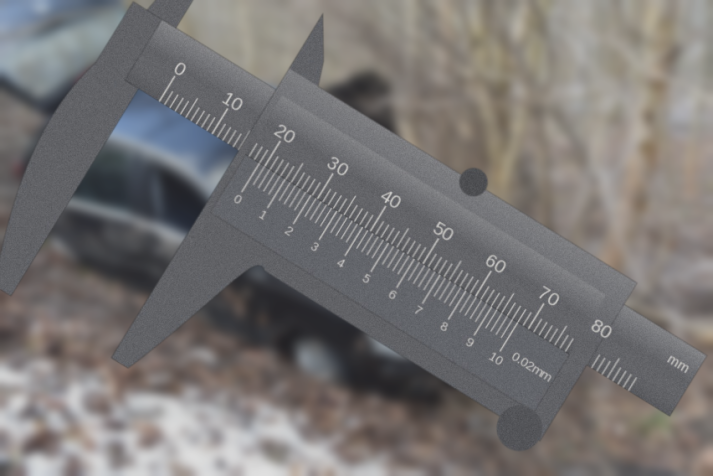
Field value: 19.0 (mm)
